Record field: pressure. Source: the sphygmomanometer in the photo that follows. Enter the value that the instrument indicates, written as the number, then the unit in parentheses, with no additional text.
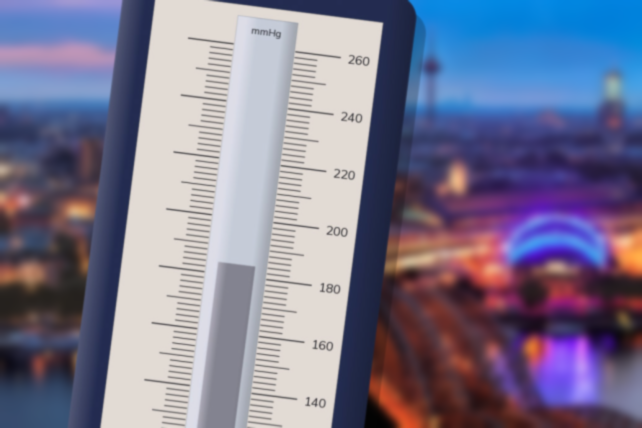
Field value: 184 (mmHg)
